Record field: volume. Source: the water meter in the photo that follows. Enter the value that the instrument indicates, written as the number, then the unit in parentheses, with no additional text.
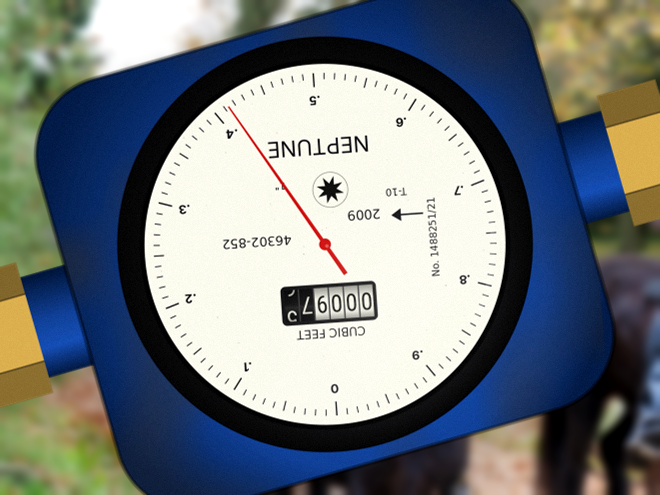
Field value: 975.41 (ft³)
